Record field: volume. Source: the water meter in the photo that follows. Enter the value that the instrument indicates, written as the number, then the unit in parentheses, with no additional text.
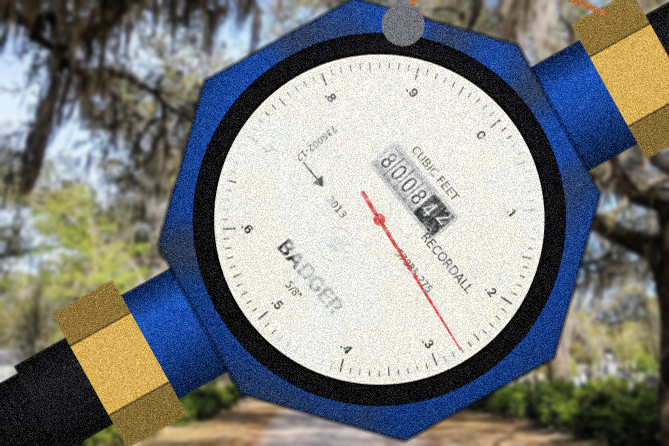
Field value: 800842.27 (ft³)
